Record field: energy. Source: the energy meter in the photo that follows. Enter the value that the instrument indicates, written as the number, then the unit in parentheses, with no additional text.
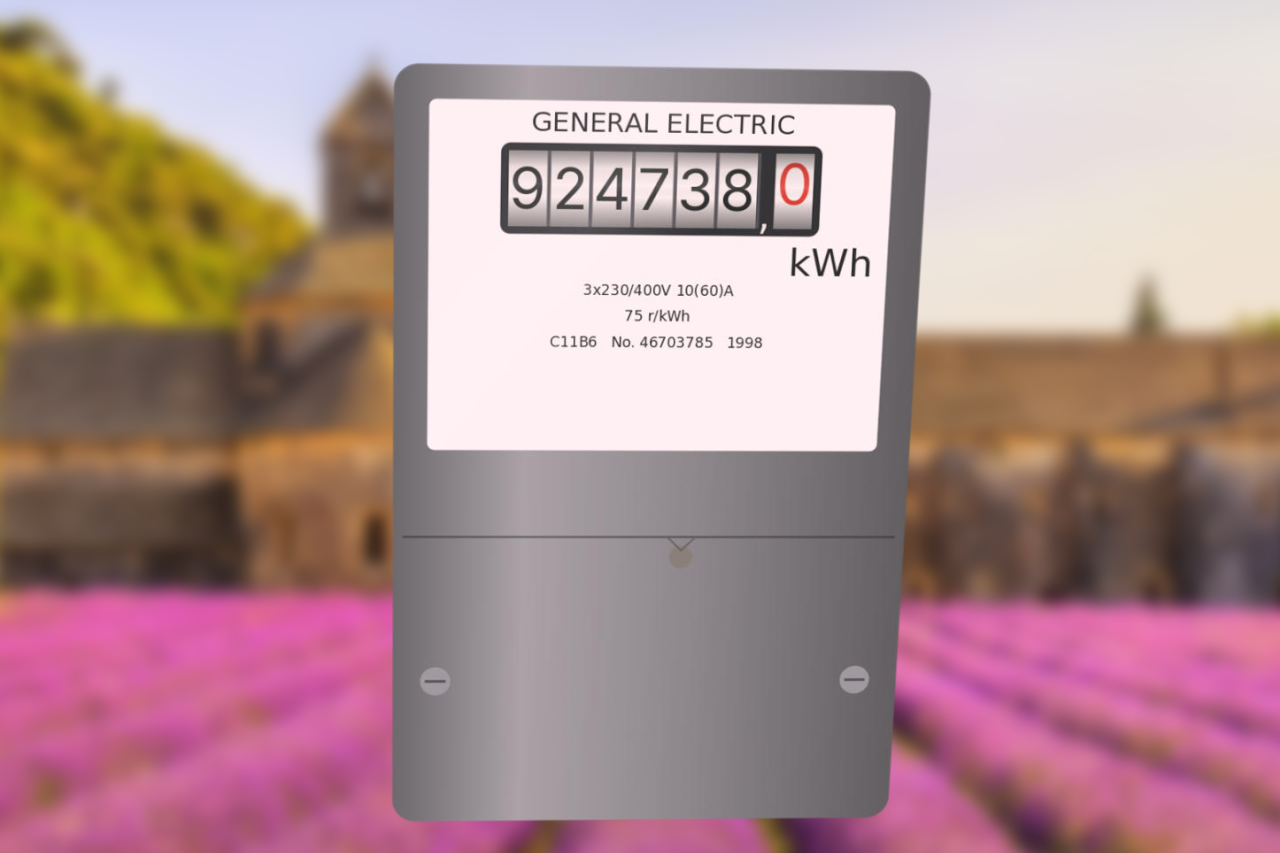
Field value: 924738.0 (kWh)
